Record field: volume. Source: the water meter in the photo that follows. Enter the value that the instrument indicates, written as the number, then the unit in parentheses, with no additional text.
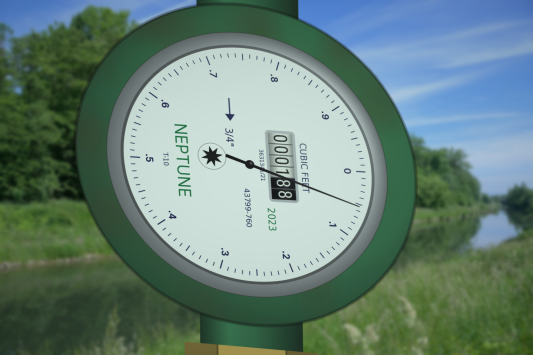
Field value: 188.05 (ft³)
